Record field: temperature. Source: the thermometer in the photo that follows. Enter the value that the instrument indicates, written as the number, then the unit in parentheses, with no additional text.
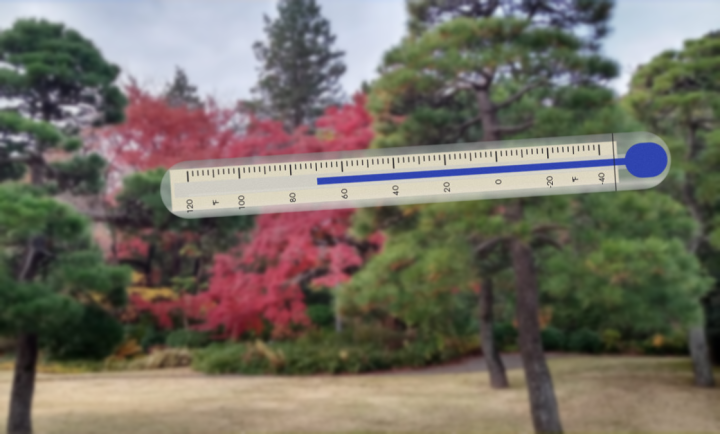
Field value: 70 (°F)
